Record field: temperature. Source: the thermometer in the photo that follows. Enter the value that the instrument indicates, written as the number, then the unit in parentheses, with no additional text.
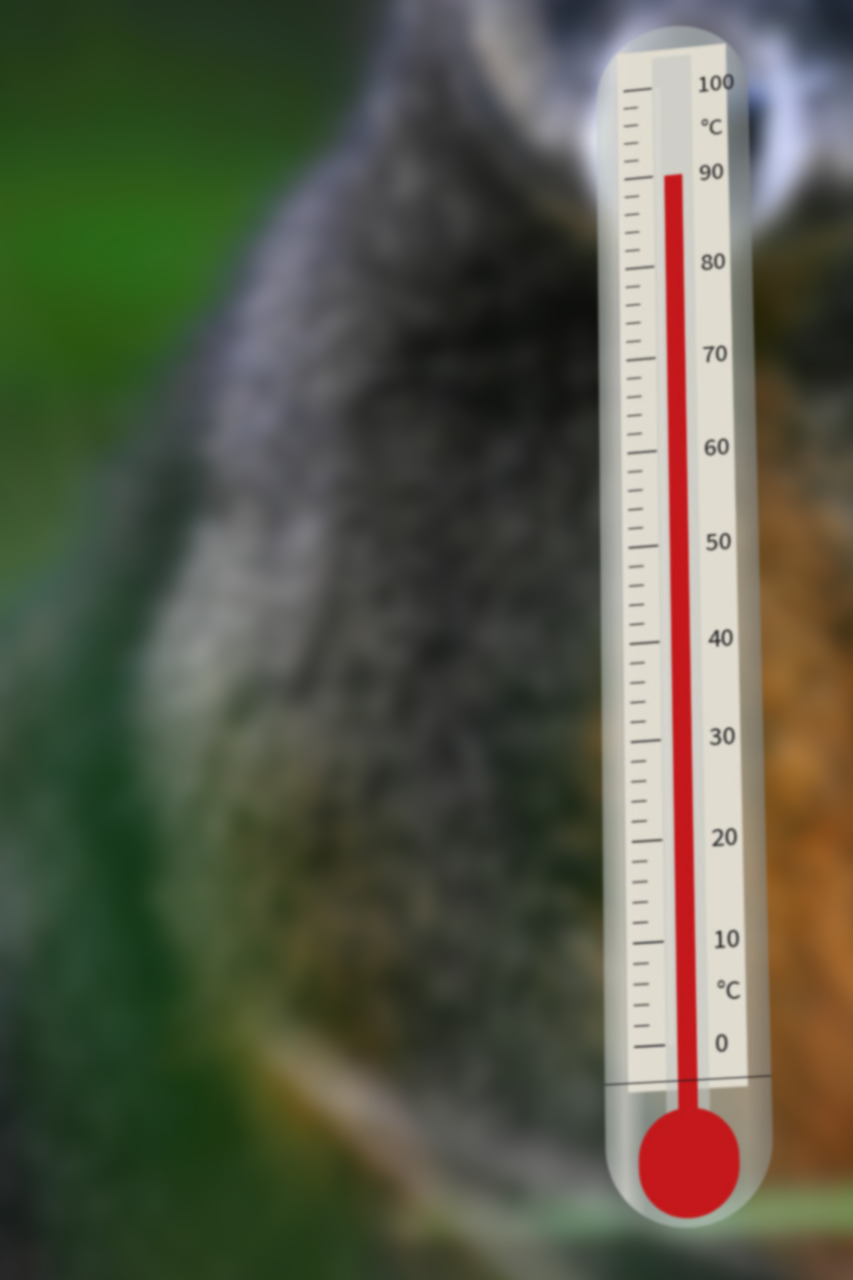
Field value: 90 (°C)
